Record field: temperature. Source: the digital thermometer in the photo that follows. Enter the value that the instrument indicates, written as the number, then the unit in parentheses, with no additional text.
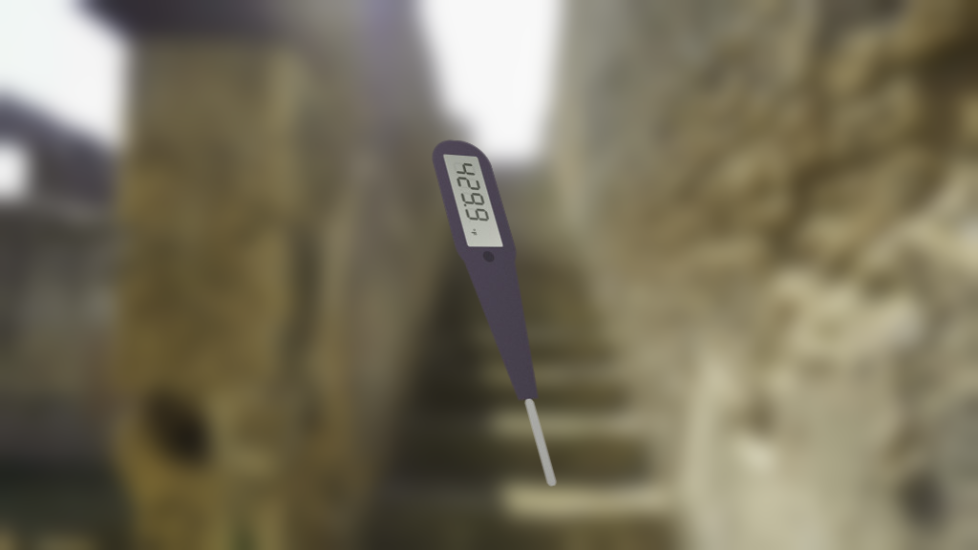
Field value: 429.9 (°F)
